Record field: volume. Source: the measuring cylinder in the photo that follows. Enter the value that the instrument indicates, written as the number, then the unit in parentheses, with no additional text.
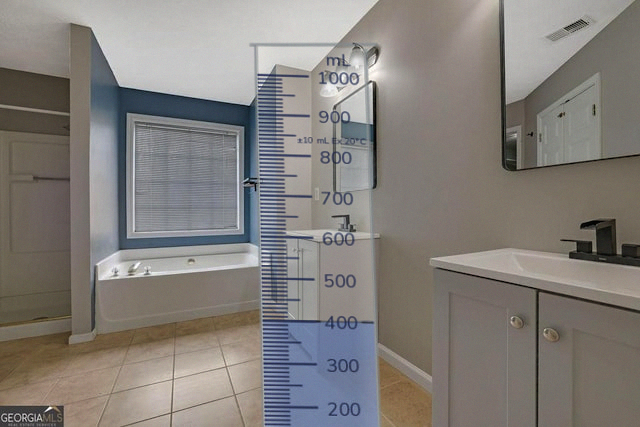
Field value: 400 (mL)
